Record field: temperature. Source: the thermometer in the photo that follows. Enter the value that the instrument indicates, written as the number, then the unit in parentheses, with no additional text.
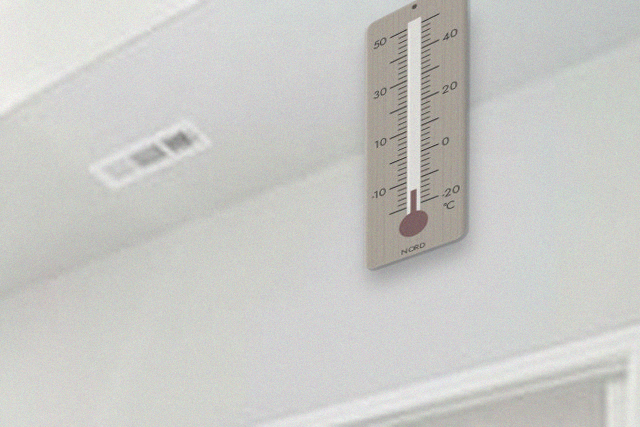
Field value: -14 (°C)
